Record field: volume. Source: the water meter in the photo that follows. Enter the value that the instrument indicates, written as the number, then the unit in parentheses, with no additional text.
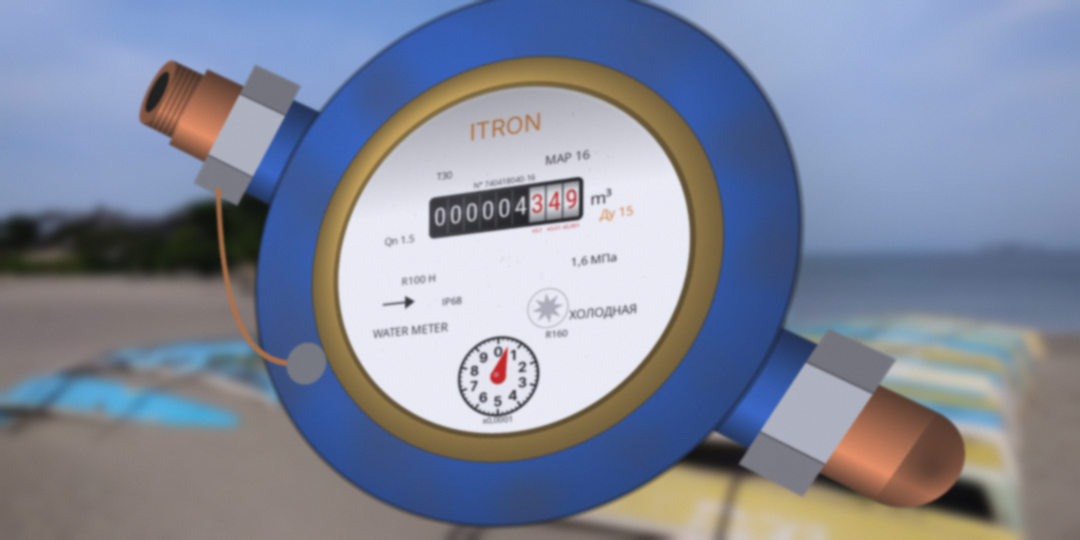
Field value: 4.3490 (m³)
